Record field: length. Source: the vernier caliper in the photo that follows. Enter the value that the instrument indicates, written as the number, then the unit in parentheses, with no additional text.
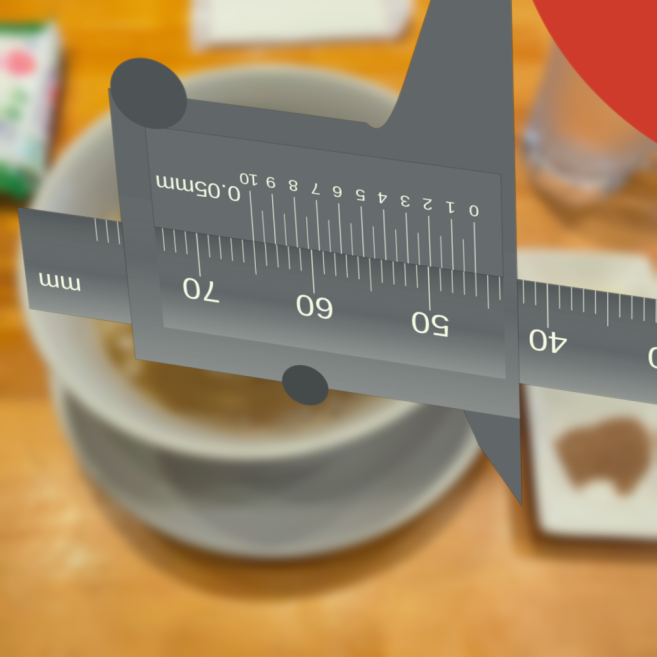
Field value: 46.0 (mm)
